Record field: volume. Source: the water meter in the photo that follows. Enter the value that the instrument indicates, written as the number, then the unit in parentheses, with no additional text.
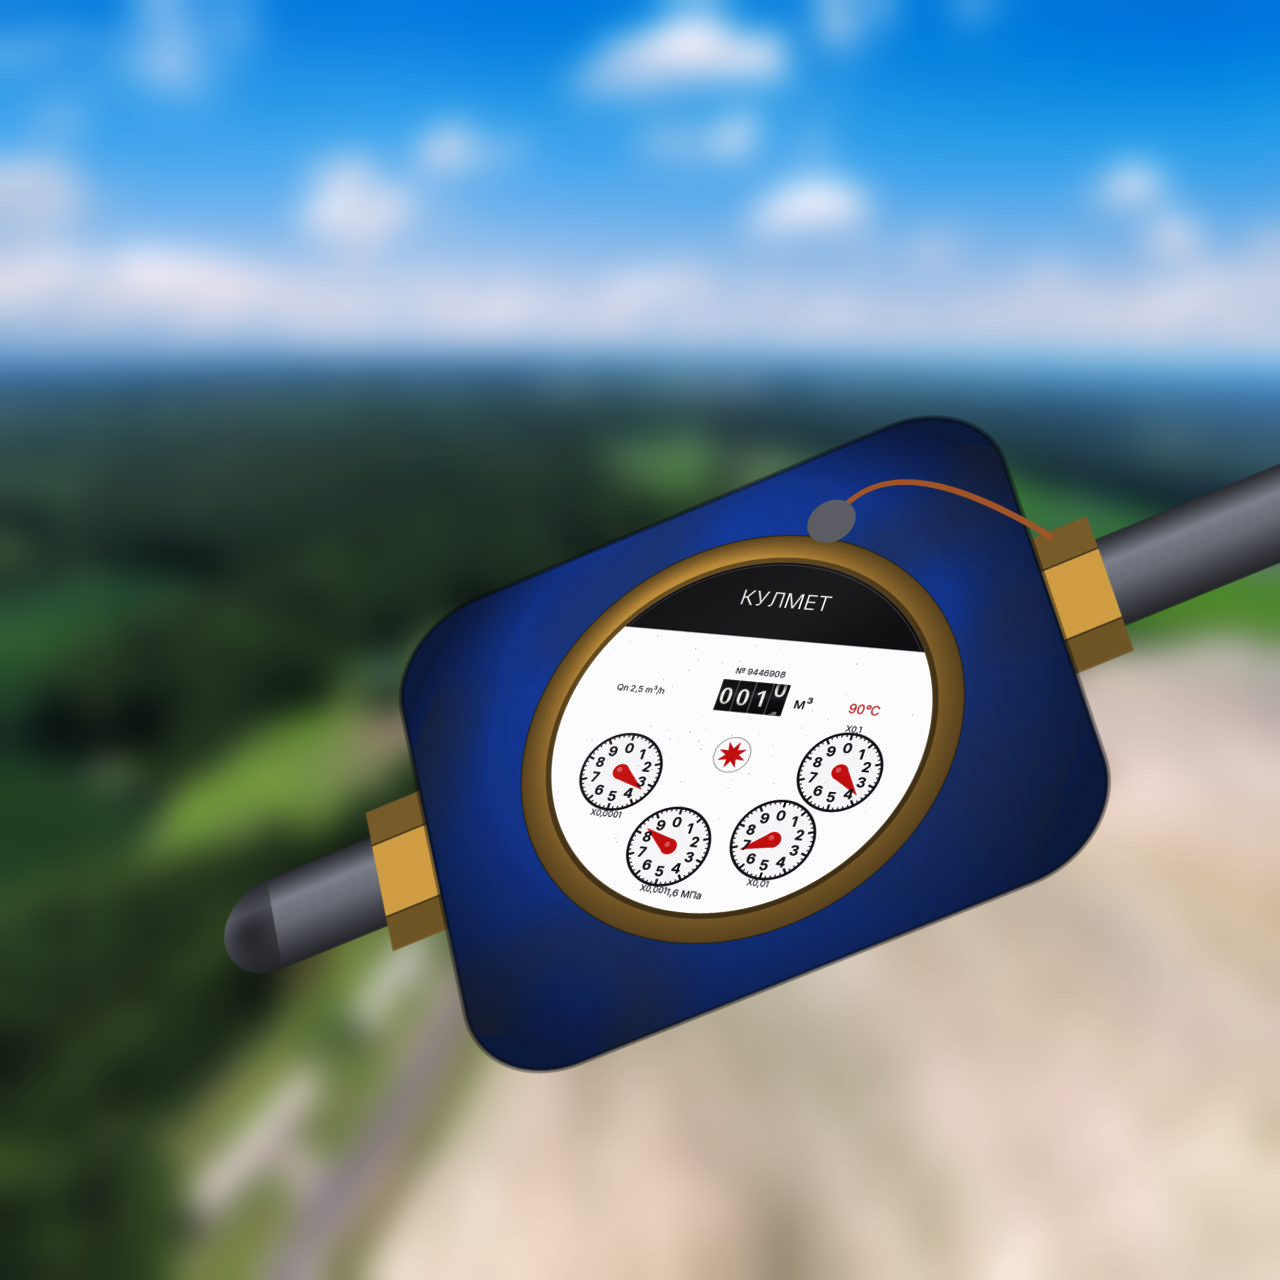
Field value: 10.3683 (m³)
